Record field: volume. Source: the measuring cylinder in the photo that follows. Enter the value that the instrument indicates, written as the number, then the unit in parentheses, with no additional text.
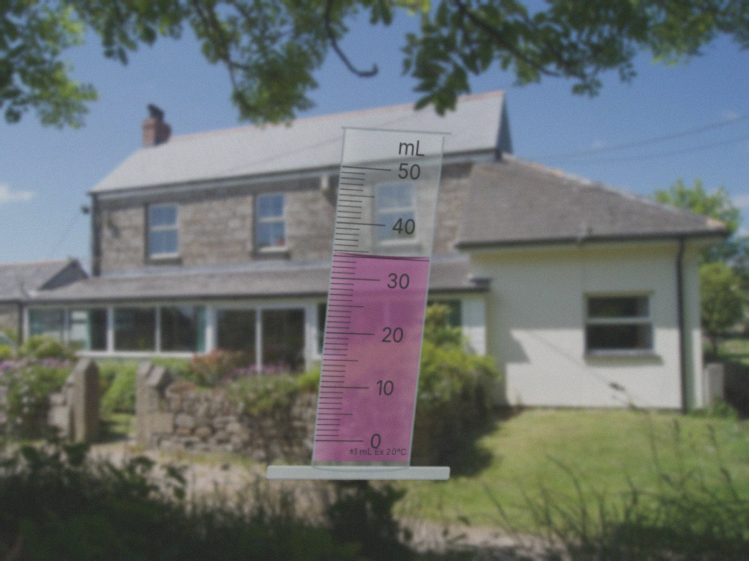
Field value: 34 (mL)
